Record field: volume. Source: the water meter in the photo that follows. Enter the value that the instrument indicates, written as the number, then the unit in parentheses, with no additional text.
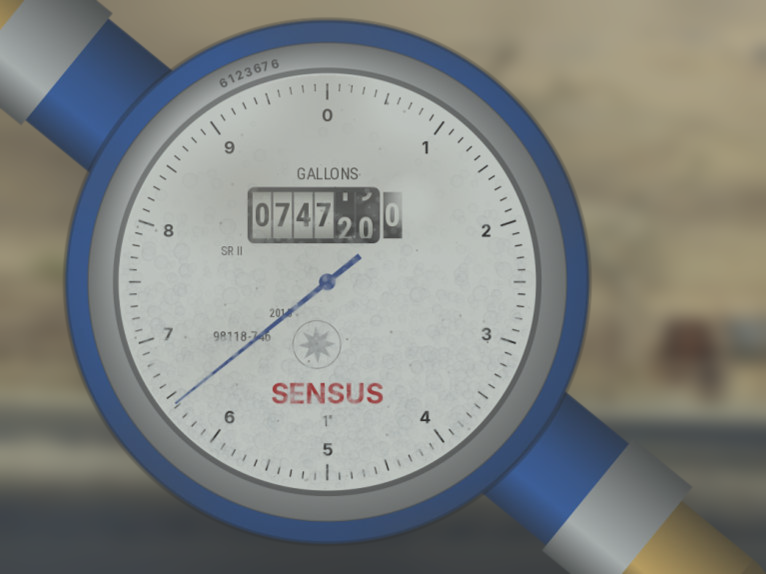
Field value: 747196.4 (gal)
